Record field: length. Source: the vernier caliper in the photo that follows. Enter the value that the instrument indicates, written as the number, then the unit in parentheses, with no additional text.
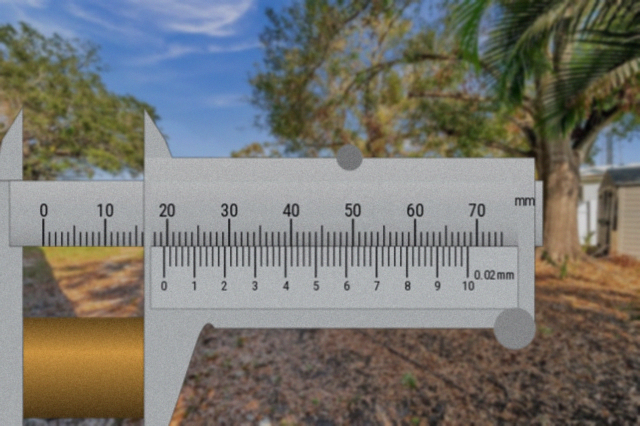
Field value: 19.5 (mm)
